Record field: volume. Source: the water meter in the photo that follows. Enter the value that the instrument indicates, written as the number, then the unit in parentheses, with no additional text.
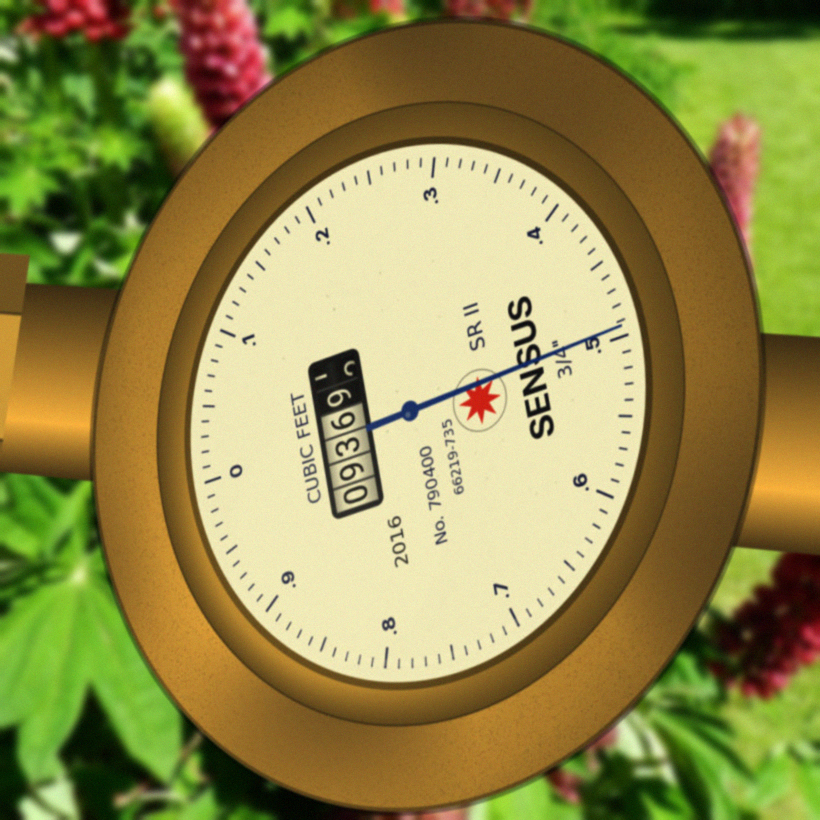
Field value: 93691.49 (ft³)
